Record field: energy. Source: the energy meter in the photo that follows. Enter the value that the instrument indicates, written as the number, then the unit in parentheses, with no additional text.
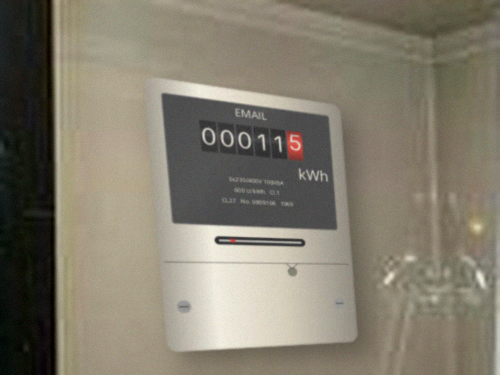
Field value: 11.5 (kWh)
